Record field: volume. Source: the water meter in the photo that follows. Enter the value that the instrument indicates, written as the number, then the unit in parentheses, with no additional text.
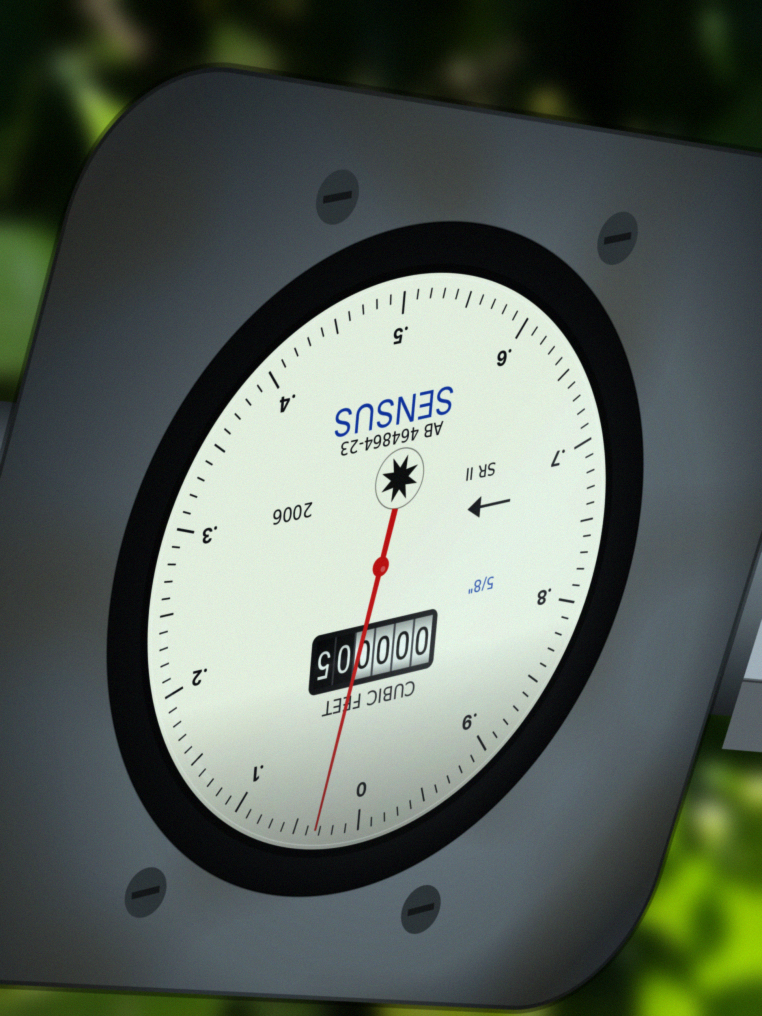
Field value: 5.03 (ft³)
